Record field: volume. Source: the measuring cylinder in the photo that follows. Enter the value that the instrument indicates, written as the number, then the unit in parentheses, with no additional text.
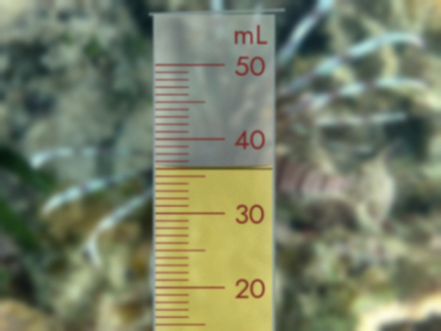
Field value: 36 (mL)
